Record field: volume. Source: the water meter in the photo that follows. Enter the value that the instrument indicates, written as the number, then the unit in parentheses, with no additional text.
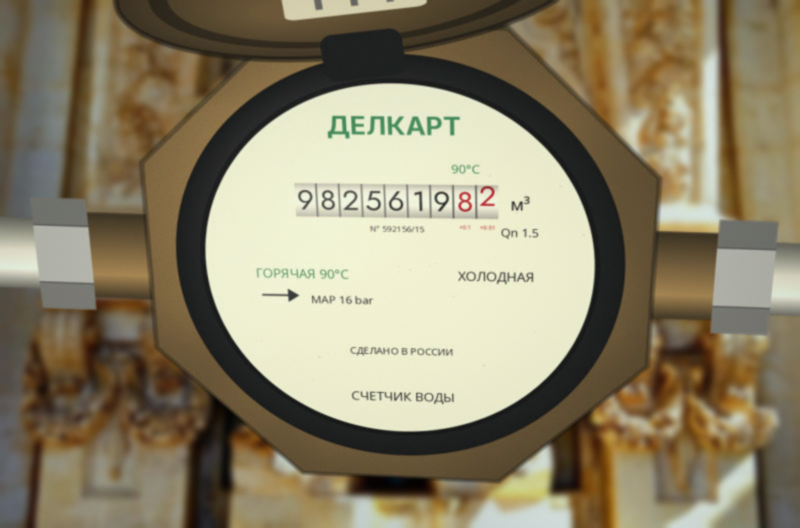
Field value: 9825619.82 (m³)
